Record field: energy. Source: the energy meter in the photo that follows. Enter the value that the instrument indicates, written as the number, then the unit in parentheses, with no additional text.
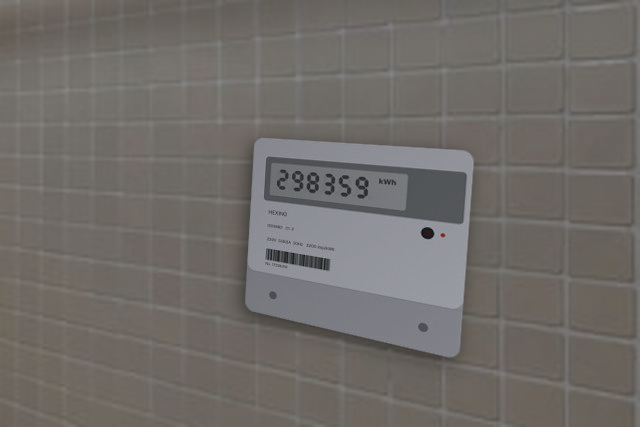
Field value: 298359 (kWh)
